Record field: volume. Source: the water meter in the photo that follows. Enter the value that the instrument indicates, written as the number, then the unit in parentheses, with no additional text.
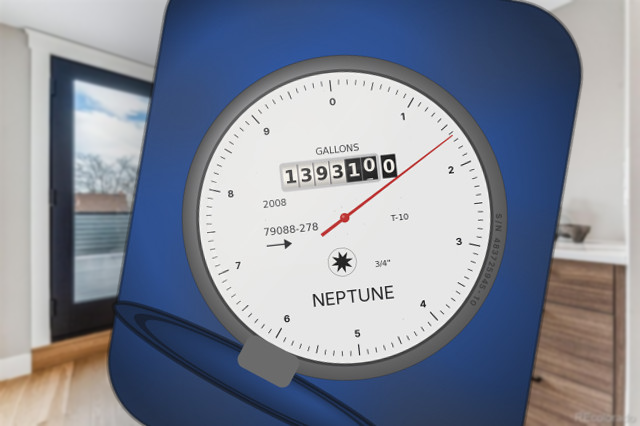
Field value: 1393101.6 (gal)
